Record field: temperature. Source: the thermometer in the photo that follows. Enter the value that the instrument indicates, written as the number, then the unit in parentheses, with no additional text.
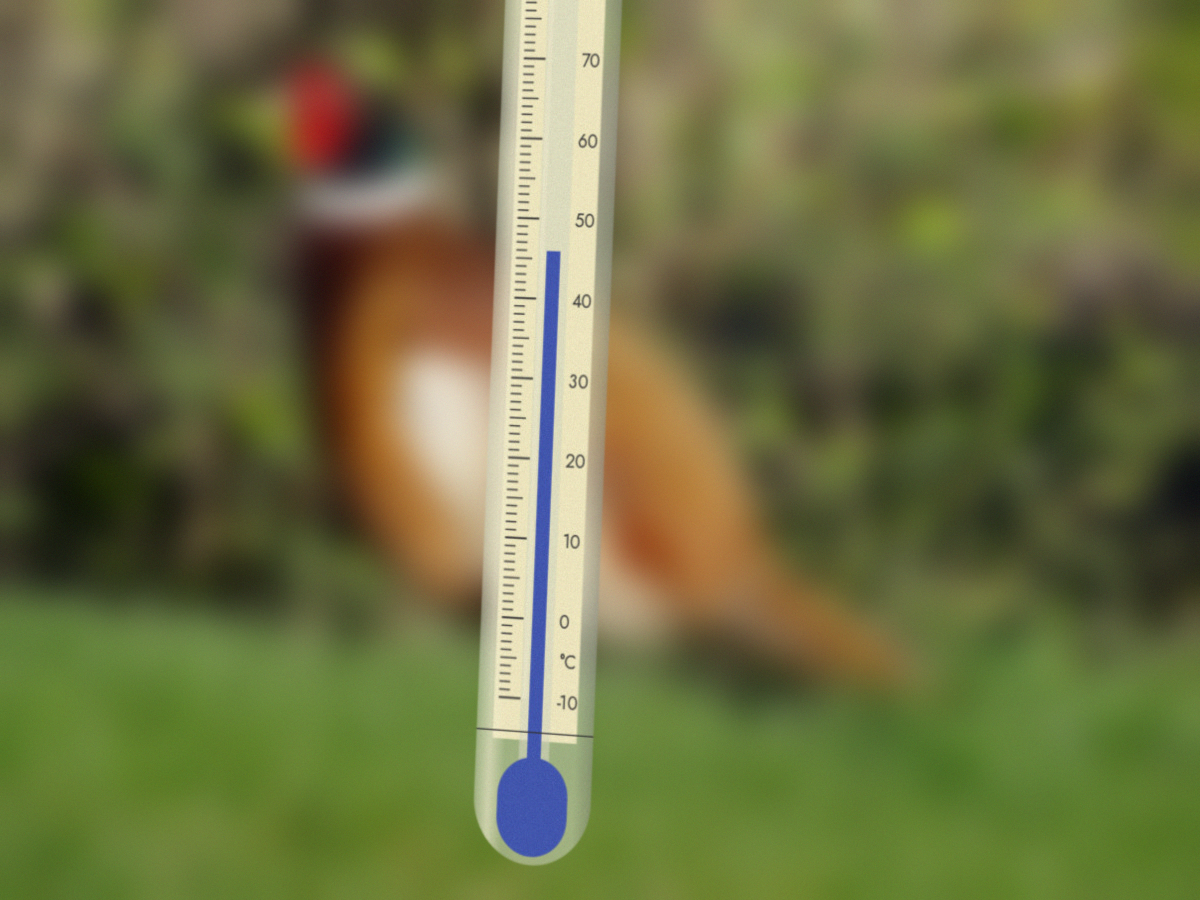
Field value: 46 (°C)
